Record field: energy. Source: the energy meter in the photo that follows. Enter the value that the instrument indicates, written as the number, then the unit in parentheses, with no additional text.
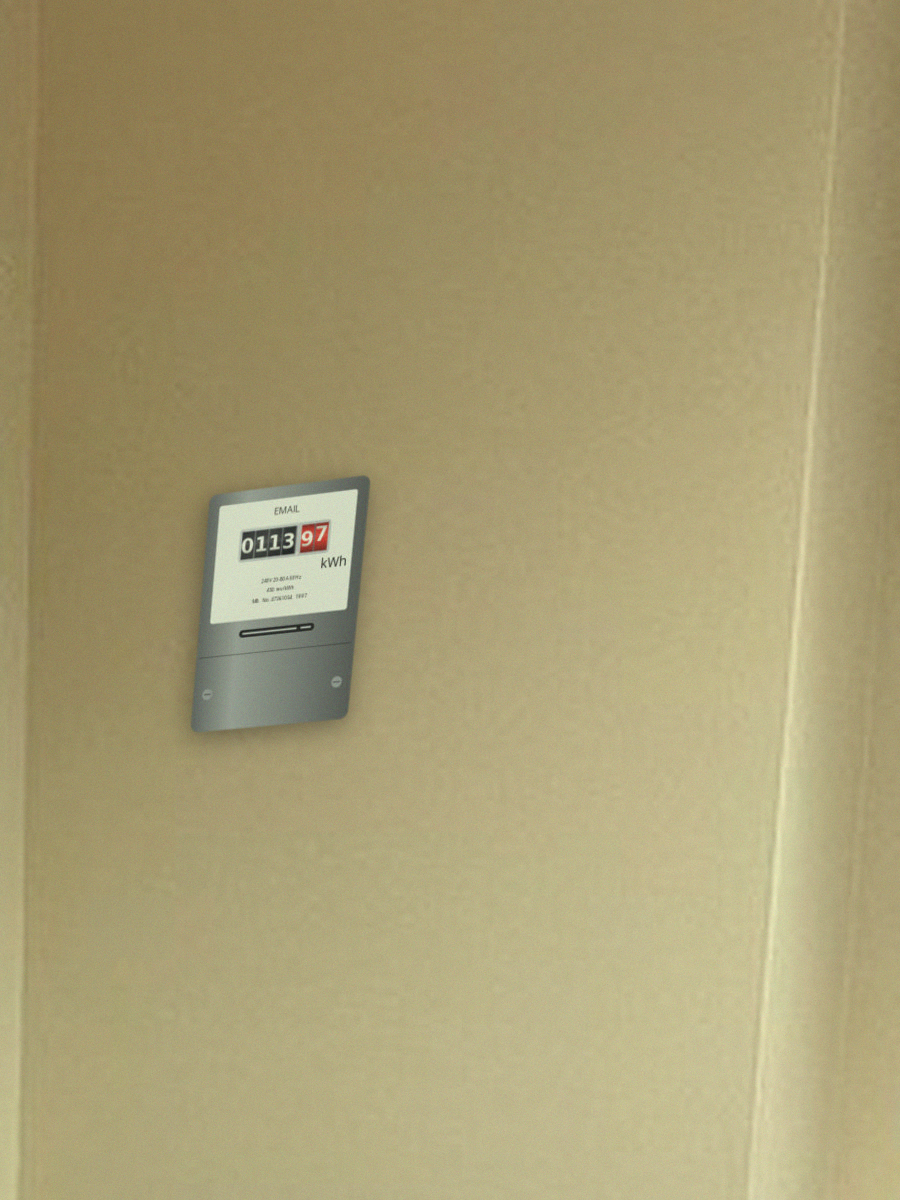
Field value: 113.97 (kWh)
